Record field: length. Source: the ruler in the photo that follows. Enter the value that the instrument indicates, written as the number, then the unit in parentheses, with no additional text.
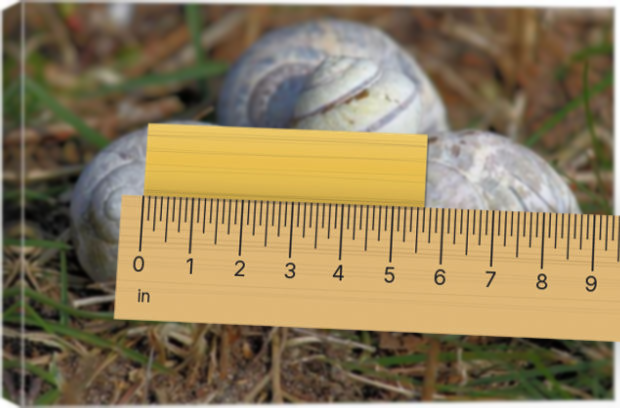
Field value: 5.625 (in)
